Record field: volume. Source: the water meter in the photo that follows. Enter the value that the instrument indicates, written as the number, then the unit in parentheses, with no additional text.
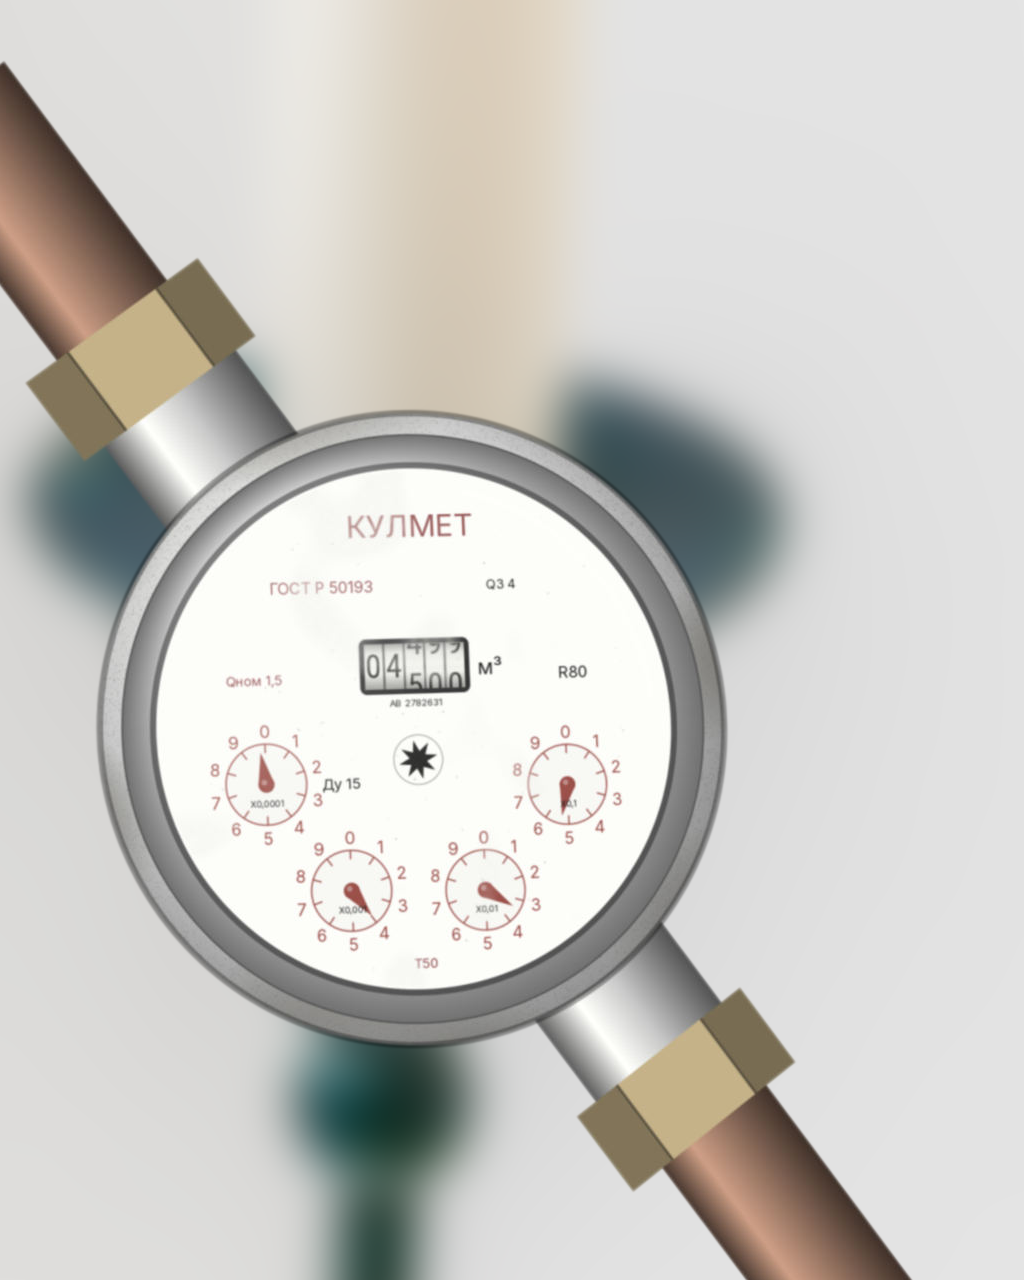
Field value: 4499.5339 (m³)
